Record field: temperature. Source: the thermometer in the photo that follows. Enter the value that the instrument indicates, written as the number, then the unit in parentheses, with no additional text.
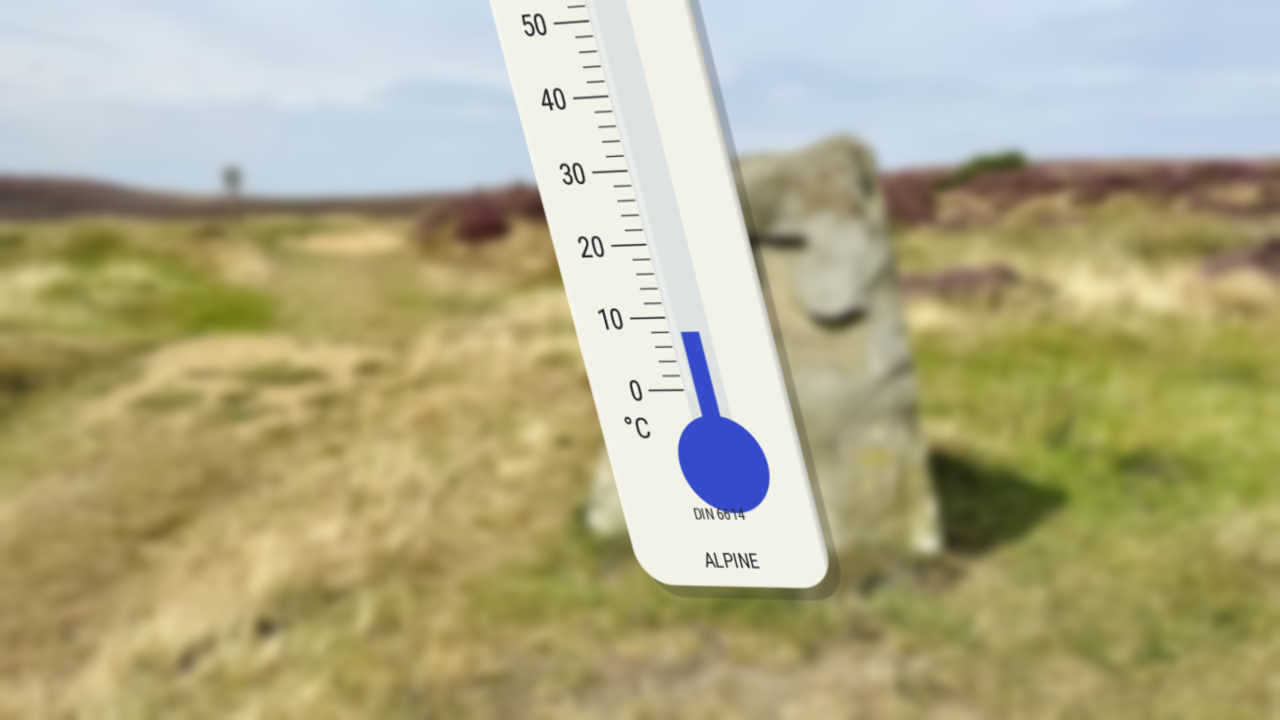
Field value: 8 (°C)
